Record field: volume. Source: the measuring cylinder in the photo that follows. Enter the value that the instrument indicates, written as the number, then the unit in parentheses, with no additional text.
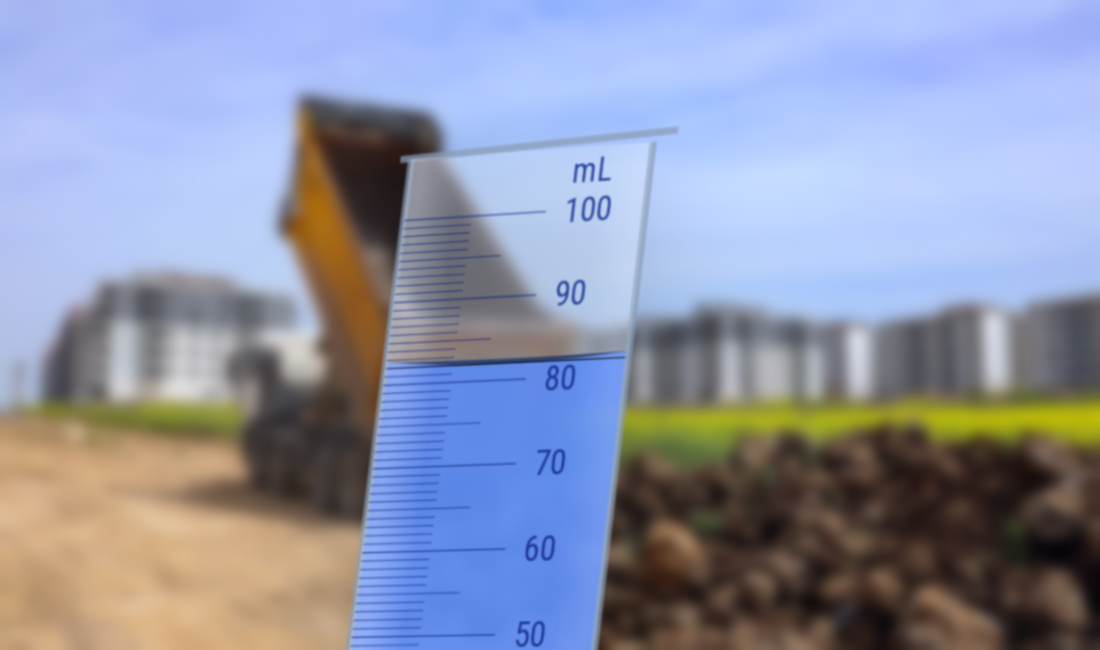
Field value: 82 (mL)
